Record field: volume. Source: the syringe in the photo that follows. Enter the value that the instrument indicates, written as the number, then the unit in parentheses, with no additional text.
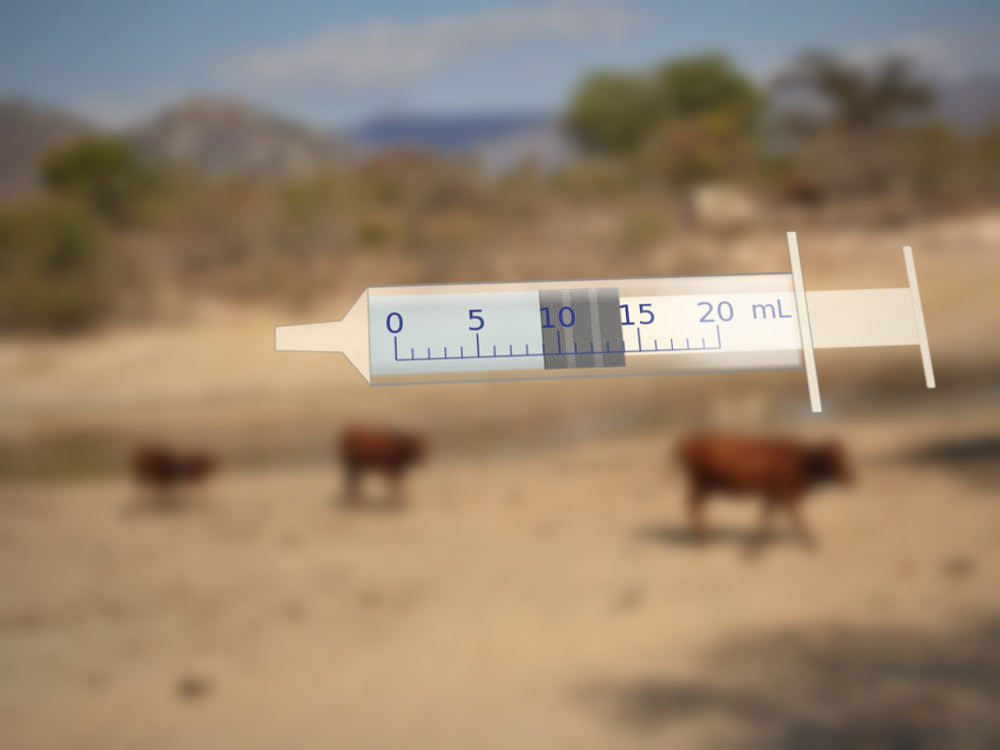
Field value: 9 (mL)
